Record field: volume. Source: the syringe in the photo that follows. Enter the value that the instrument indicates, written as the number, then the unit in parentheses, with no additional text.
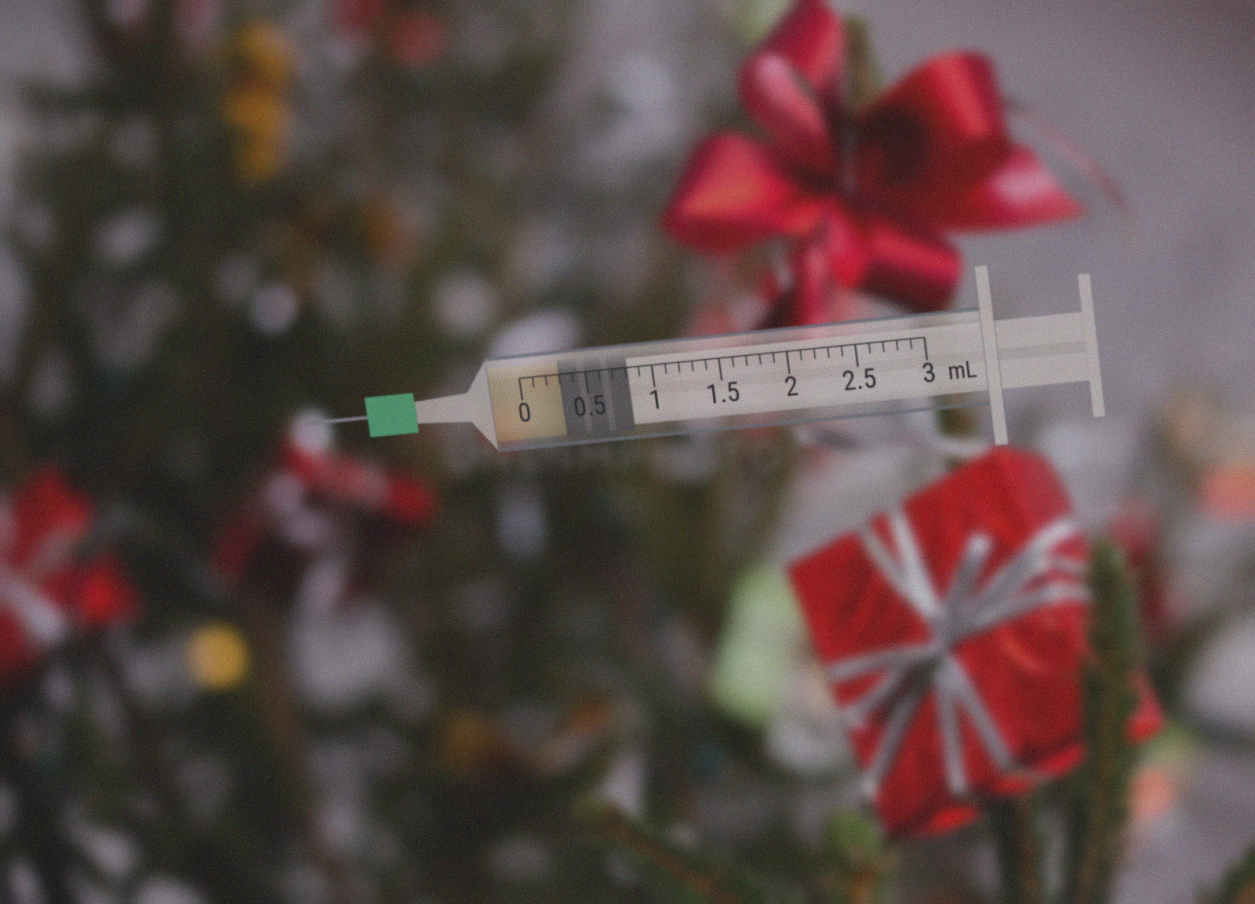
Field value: 0.3 (mL)
